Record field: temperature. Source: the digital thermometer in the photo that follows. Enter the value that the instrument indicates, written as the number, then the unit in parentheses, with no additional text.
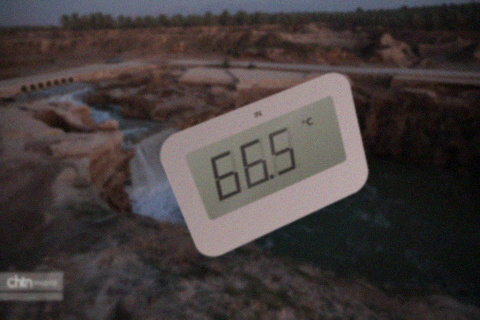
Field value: 66.5 (°C)
